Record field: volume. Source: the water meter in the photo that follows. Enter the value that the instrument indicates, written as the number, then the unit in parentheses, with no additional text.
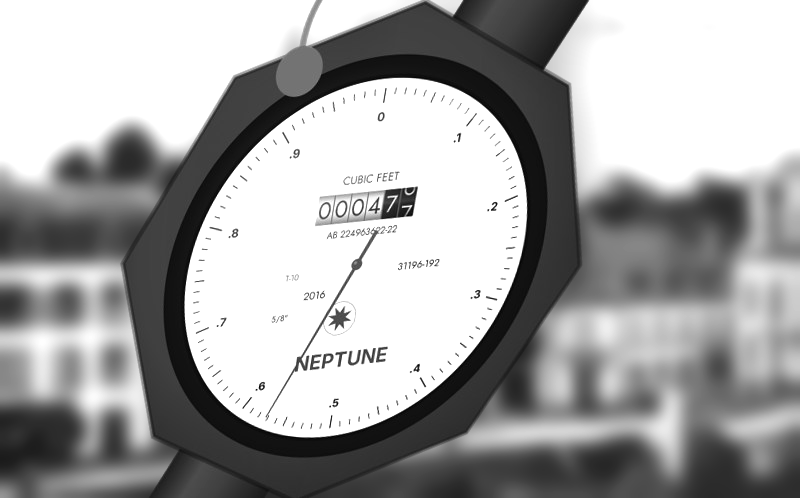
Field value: 476.57 (ft³)
